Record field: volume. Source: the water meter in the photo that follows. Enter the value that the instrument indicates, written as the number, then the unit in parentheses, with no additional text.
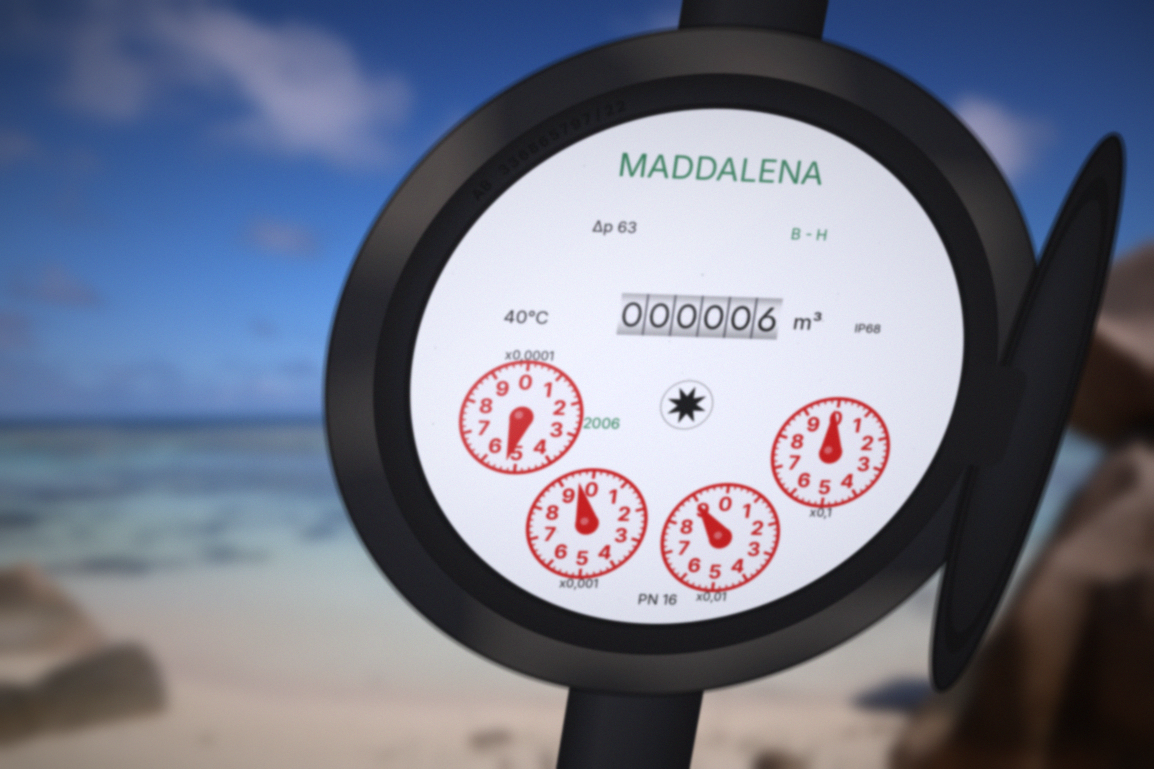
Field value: 5.9895 (m³)
